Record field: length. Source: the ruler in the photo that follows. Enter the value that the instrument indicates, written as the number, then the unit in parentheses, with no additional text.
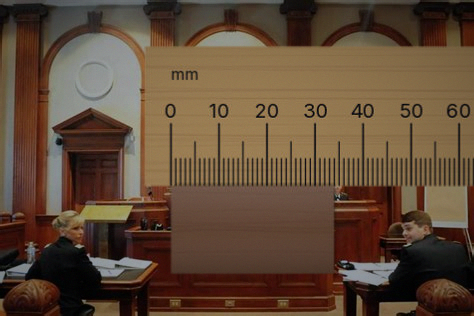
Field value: 34 (mm)
